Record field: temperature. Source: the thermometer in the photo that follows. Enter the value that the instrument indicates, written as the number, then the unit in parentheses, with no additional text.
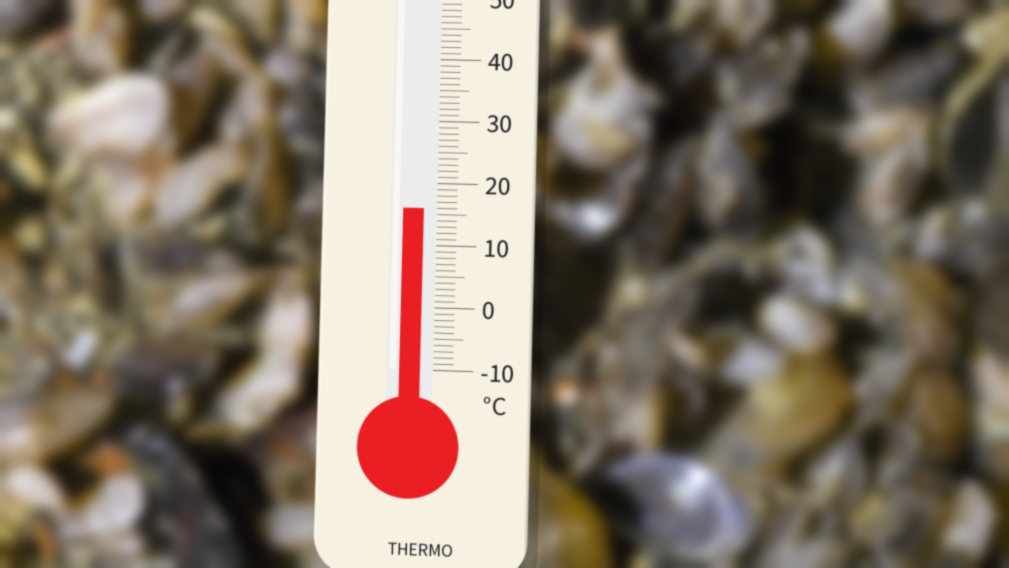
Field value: 16 (°C)
